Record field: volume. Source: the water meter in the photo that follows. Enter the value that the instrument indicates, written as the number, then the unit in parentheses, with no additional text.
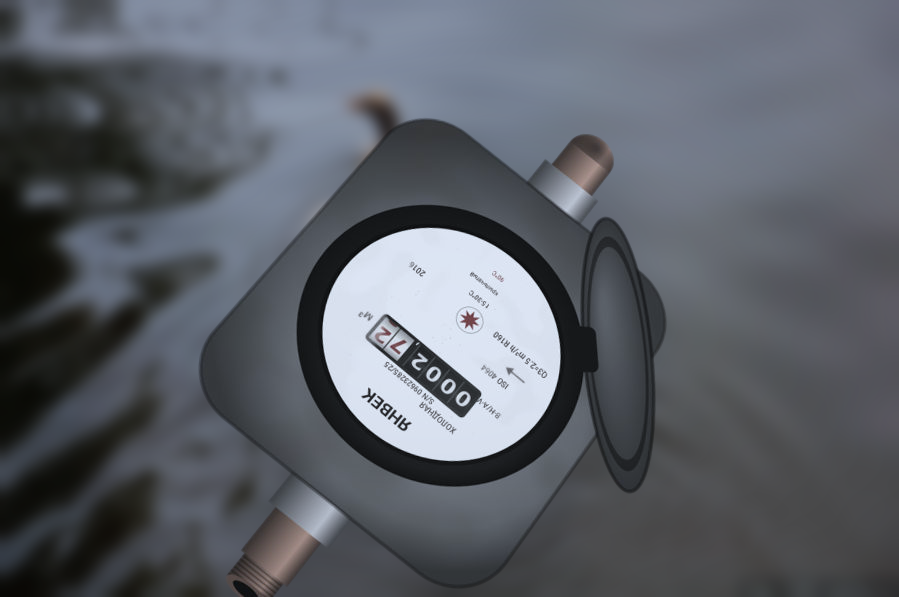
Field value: 2.72 (m³)
